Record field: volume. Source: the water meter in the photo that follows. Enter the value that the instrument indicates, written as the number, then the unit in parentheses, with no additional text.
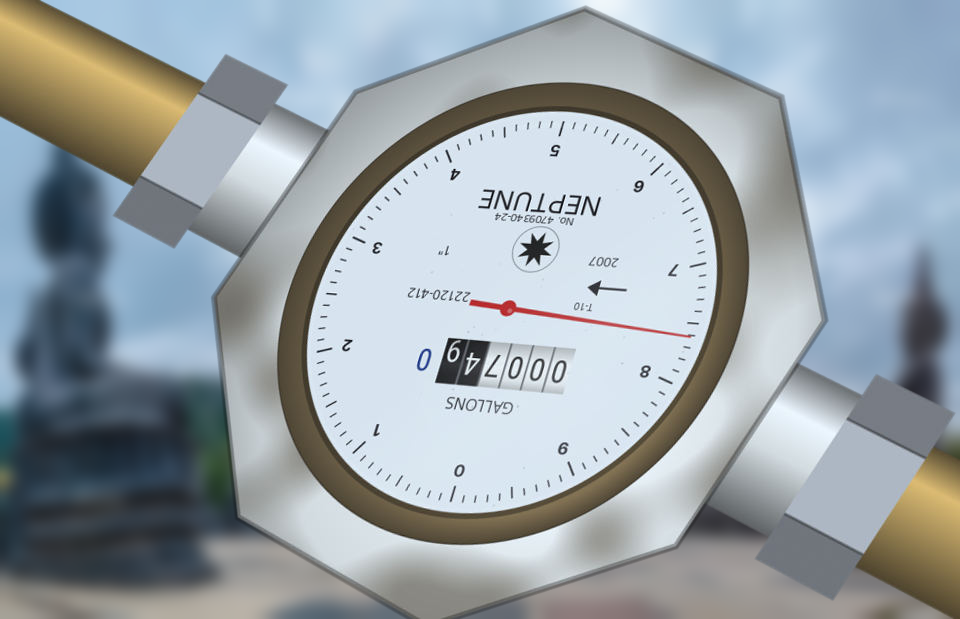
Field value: 7487.6 (gal)
